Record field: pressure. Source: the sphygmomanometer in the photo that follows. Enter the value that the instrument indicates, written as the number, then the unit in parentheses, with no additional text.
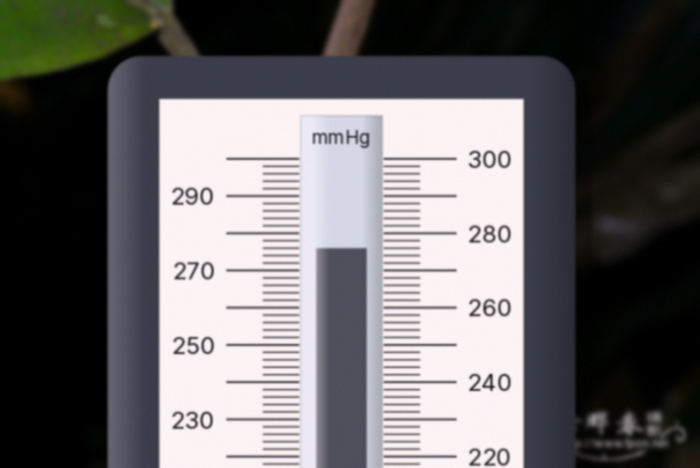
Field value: 276 (mmHg)
